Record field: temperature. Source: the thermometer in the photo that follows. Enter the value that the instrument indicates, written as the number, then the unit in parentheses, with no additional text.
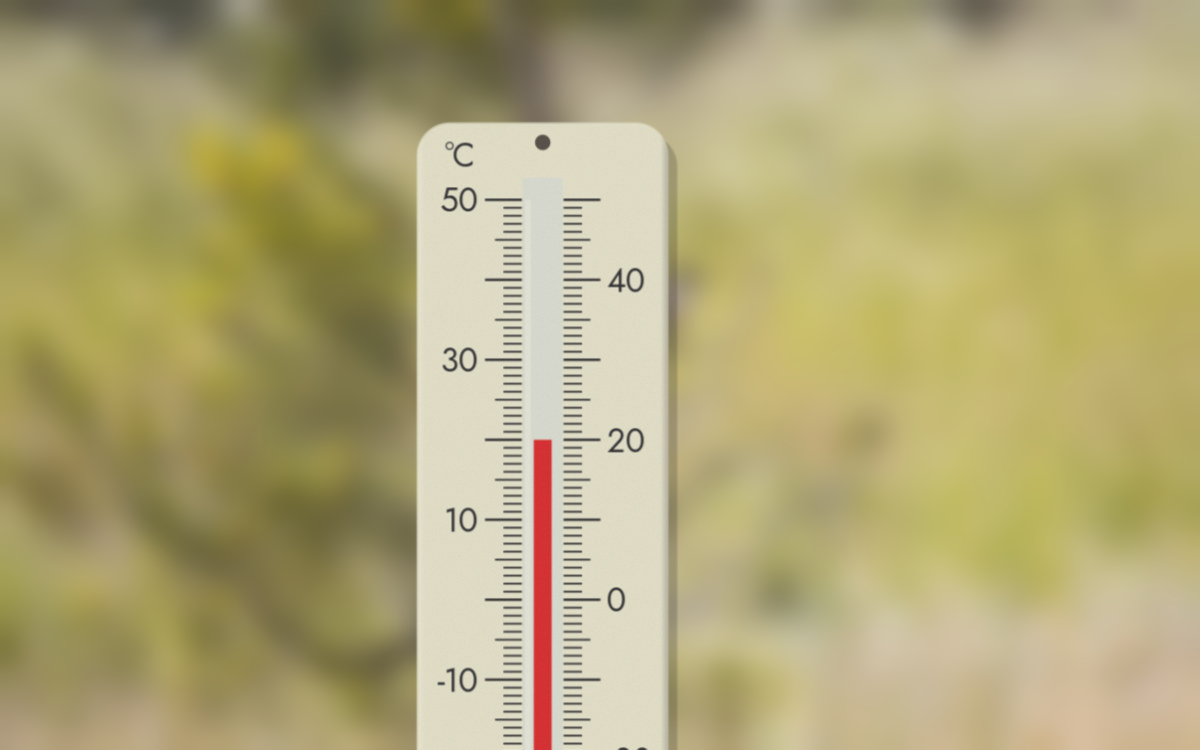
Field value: 20 (°C)
